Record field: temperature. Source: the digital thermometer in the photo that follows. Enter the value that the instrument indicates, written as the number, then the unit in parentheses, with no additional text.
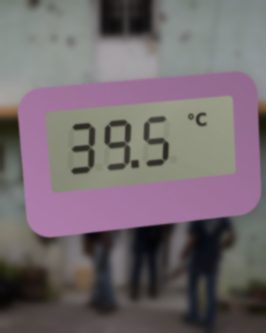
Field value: 39.5 (°C)
